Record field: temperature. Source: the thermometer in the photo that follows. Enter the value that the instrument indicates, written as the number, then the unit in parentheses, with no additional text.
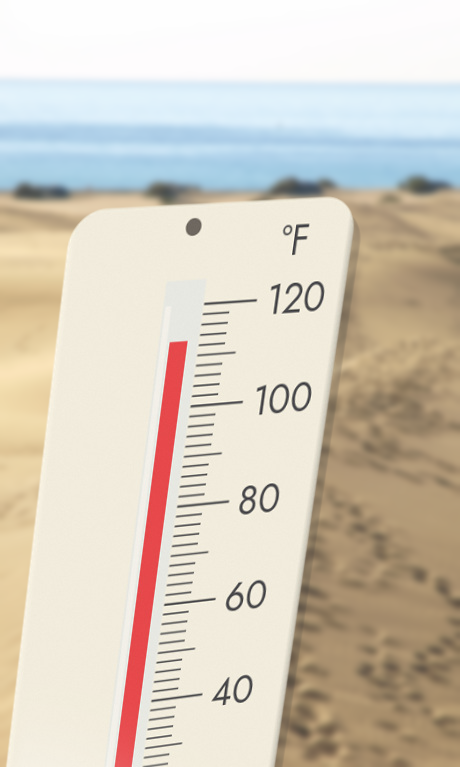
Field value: 113 (°F)
